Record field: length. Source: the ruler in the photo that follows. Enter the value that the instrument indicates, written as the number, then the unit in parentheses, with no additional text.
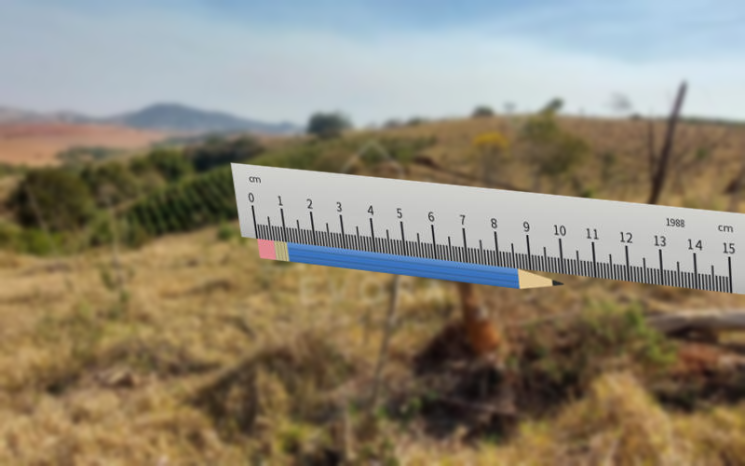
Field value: 10 (cm)
